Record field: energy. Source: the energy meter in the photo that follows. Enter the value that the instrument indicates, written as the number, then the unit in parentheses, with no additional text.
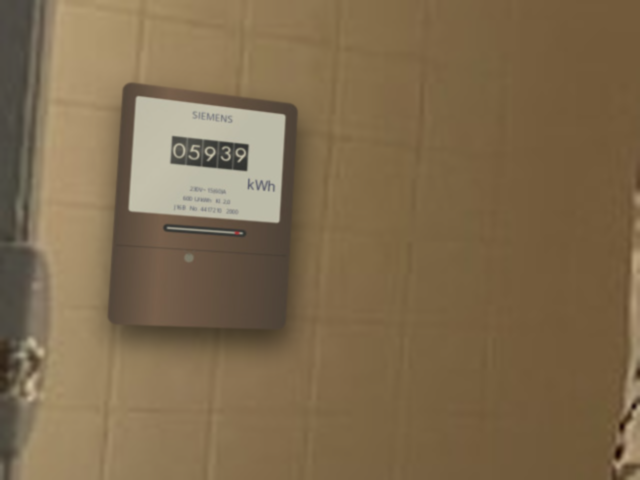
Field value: 5939 (kWh)
